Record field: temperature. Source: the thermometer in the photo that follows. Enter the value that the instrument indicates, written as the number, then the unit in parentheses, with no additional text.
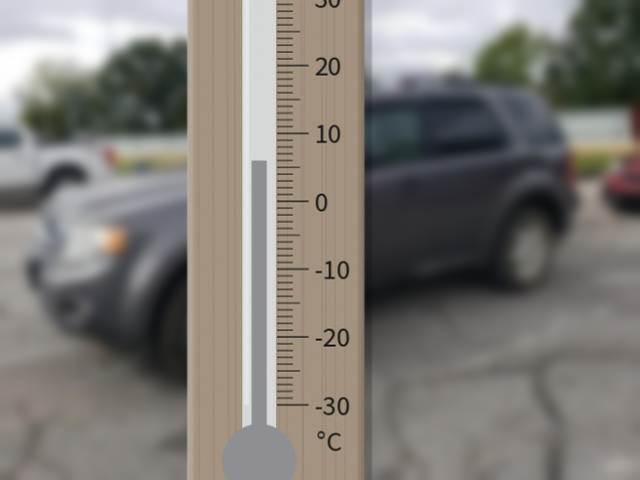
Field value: 6 (°C)
